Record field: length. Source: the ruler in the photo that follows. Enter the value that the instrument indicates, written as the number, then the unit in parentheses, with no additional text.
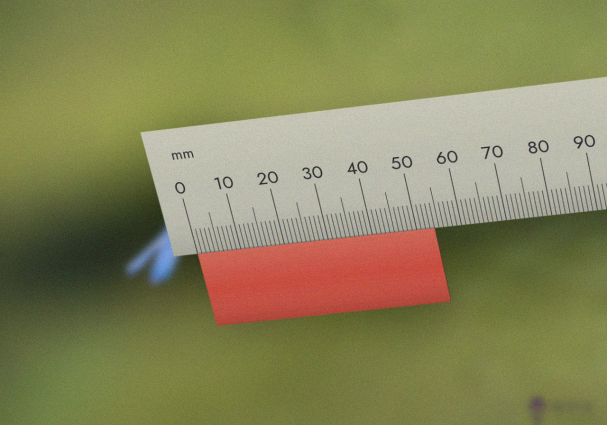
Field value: 54 (mm)
